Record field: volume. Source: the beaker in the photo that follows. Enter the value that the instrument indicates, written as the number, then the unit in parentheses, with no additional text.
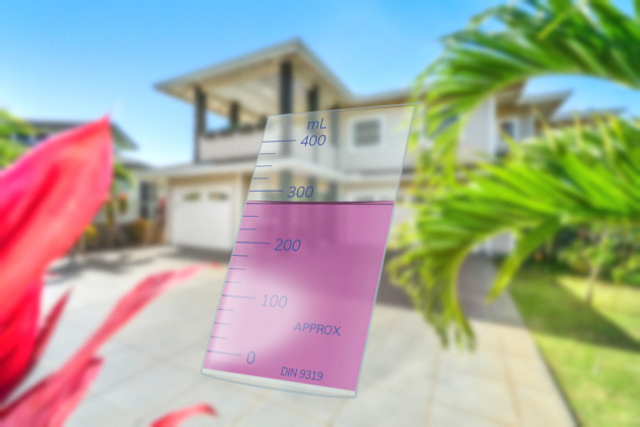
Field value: 275 (mL)
